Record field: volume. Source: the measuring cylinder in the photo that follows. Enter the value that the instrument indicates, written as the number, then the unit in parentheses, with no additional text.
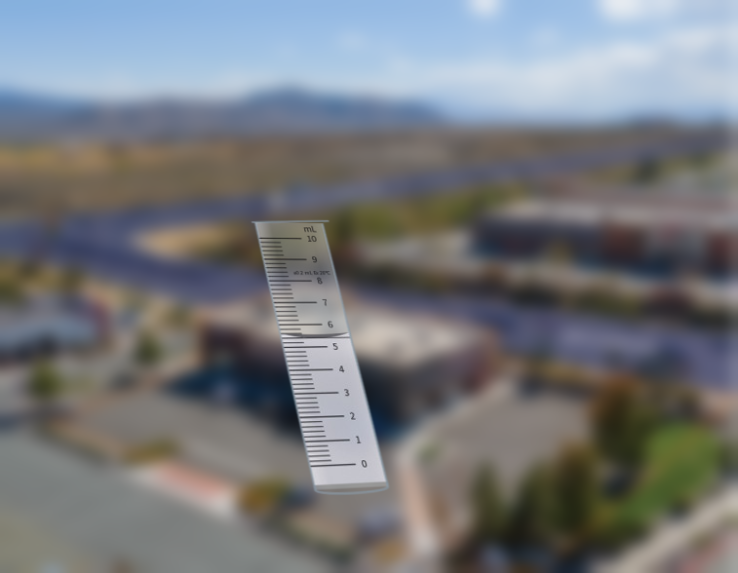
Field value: 5.4 (mL)
